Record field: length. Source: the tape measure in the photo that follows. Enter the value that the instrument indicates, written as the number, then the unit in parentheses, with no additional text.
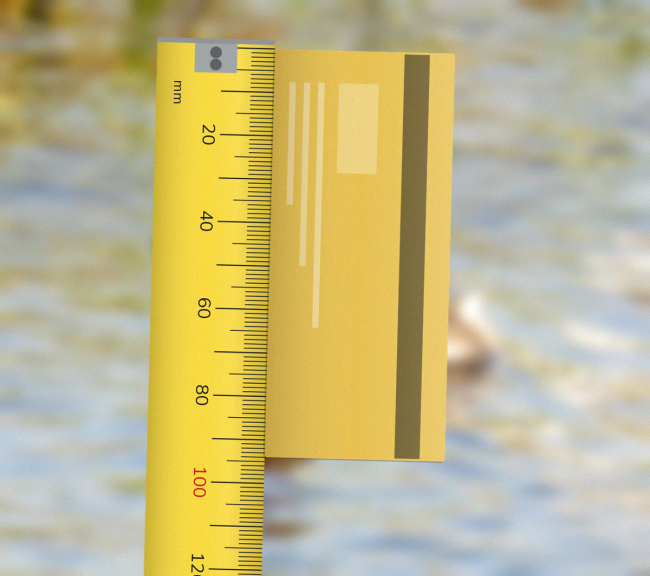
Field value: 94 (mm)
